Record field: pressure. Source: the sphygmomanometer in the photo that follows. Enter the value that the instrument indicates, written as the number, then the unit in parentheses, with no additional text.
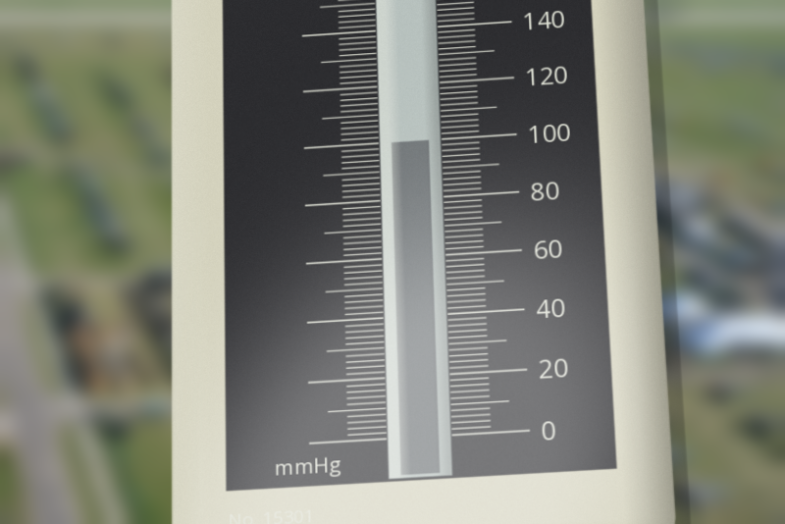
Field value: 100 (mmHg)
